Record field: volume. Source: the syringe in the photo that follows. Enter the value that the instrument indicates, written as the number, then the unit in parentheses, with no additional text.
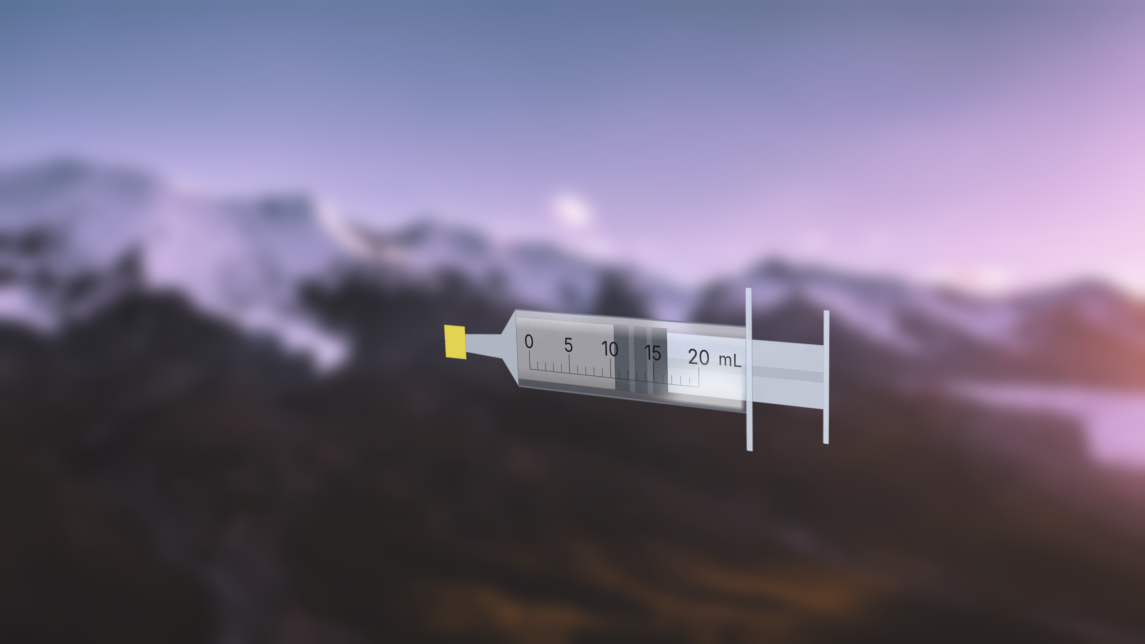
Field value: 10.5 (mL)
